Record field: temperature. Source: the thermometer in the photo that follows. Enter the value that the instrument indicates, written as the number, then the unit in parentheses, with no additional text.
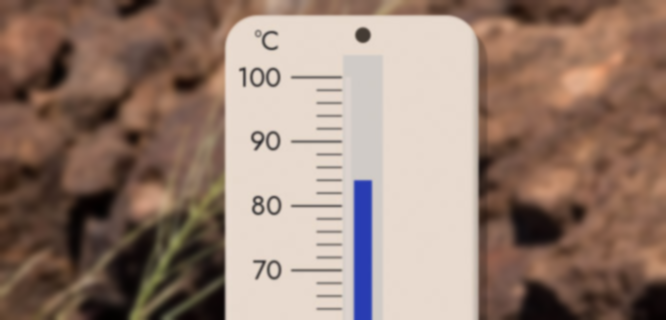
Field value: 84 (°C)
